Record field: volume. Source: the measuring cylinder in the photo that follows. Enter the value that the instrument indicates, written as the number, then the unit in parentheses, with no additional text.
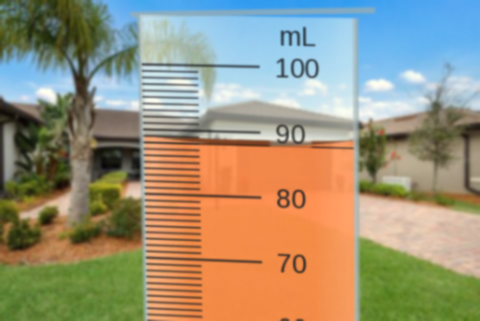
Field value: 88 (mL)
